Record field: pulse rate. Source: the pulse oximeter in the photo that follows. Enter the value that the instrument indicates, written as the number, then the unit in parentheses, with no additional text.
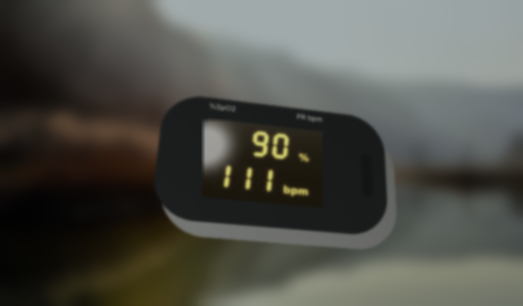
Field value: 111 (bpm)
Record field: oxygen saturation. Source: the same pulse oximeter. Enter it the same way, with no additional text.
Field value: 90 (%)
